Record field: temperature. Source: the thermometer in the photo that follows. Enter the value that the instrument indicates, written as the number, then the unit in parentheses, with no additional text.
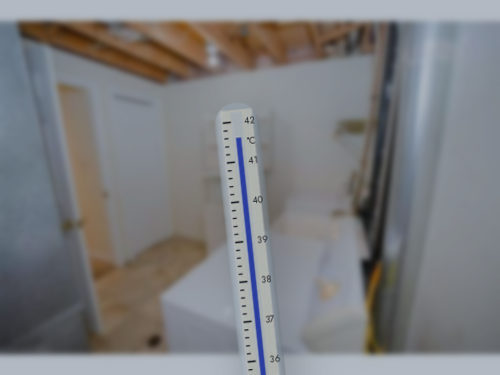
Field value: 41.6 (°C)
